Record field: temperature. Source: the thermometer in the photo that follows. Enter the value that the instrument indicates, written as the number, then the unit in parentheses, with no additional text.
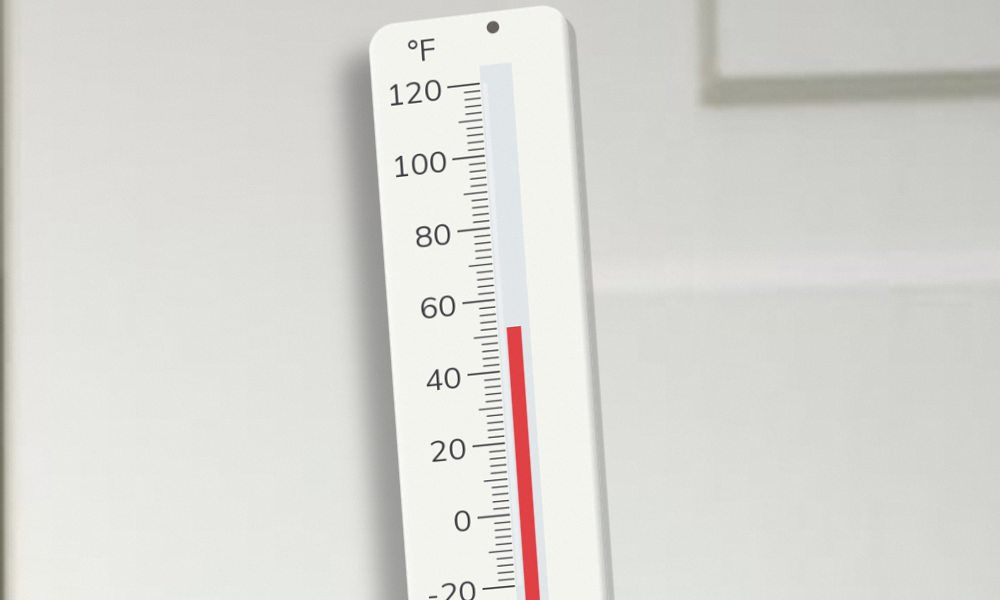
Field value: 52 (°F)
